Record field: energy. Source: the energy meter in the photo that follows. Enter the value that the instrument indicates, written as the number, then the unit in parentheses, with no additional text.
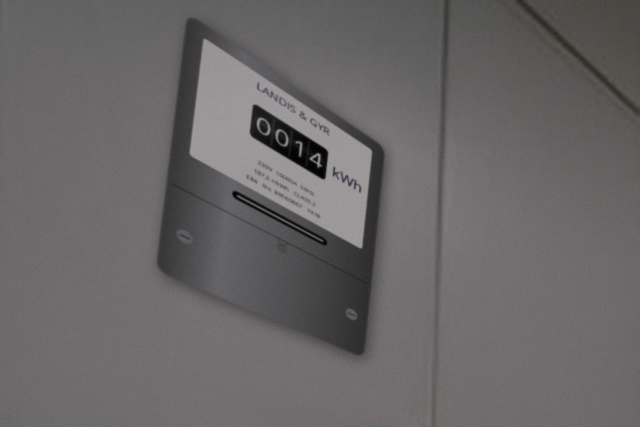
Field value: 14 (kWh)
